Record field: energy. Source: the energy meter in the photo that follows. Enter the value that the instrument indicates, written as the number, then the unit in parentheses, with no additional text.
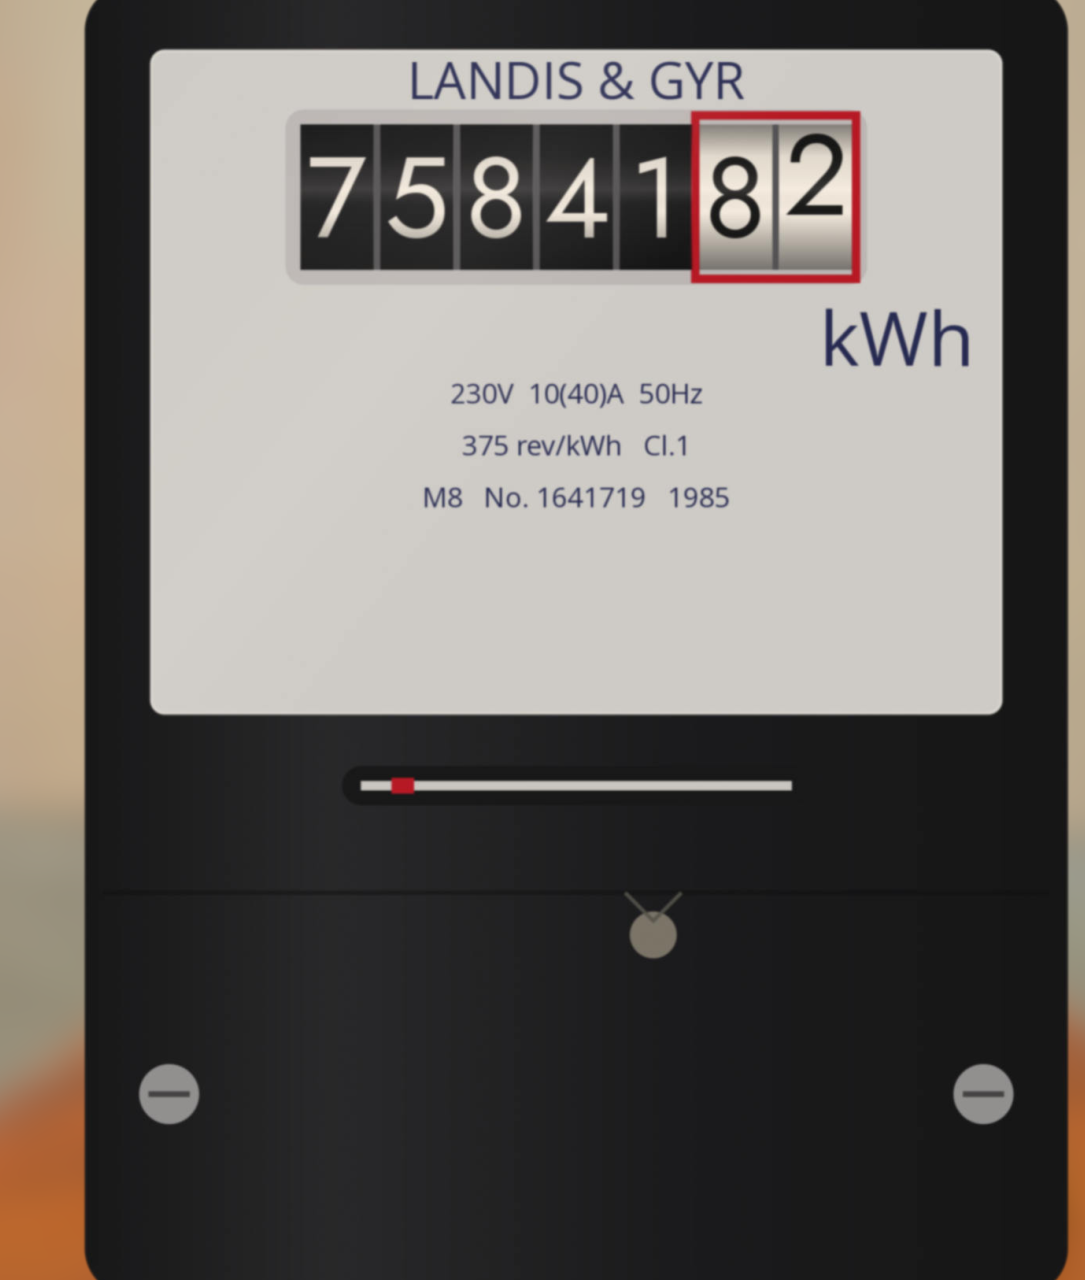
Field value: 75841.82 (kWh)
